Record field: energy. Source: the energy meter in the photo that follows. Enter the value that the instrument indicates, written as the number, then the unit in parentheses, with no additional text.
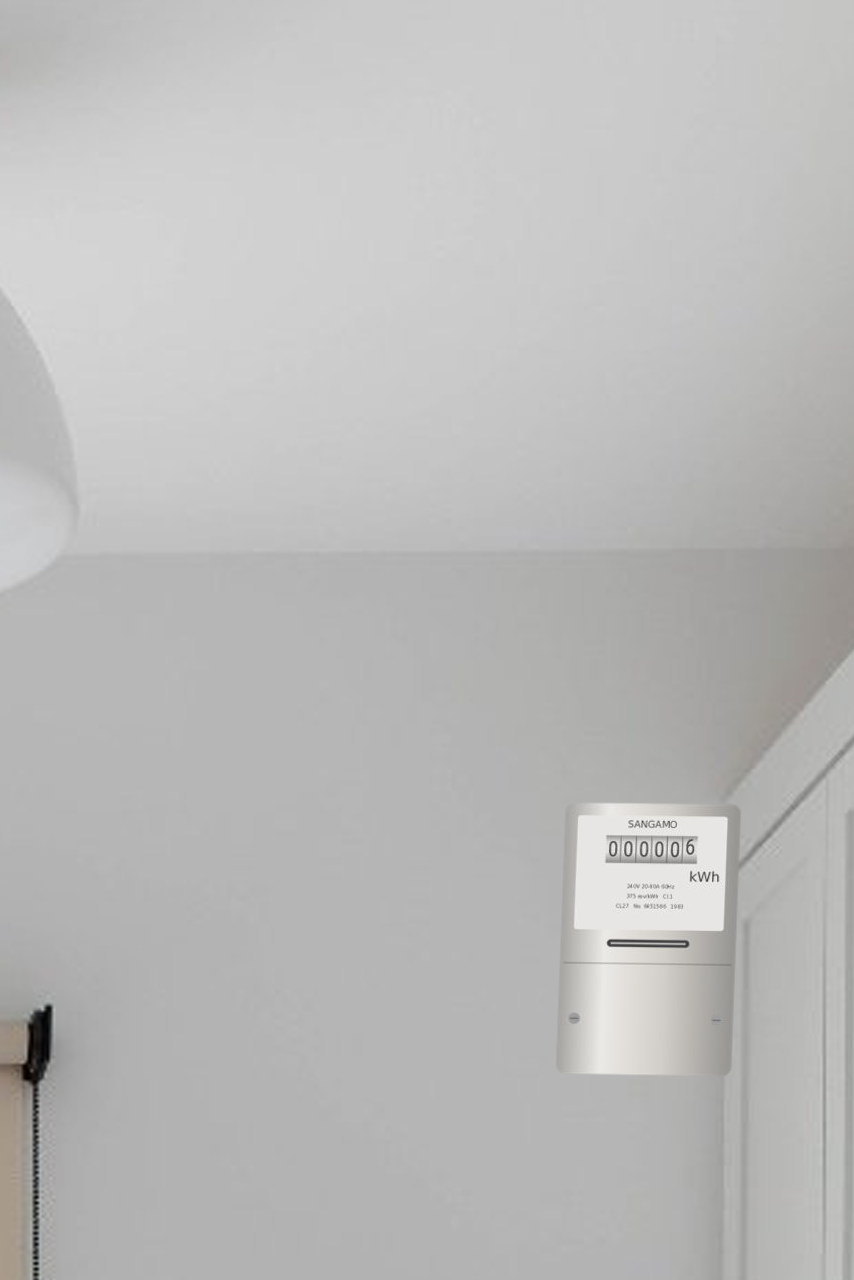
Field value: 6 (kWh)
